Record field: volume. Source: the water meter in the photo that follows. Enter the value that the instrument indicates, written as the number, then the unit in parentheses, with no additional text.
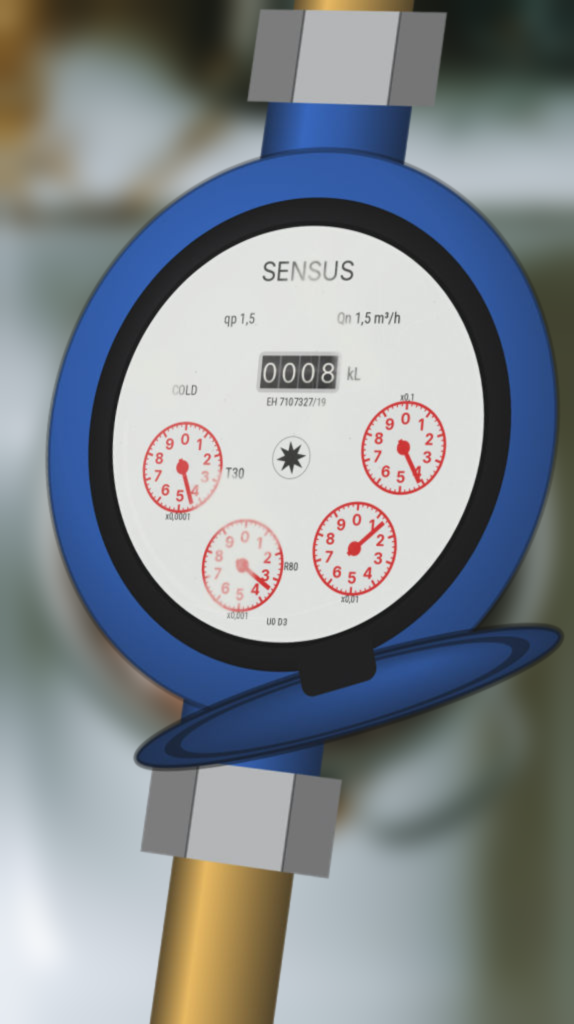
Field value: 8.4134 (kL)
